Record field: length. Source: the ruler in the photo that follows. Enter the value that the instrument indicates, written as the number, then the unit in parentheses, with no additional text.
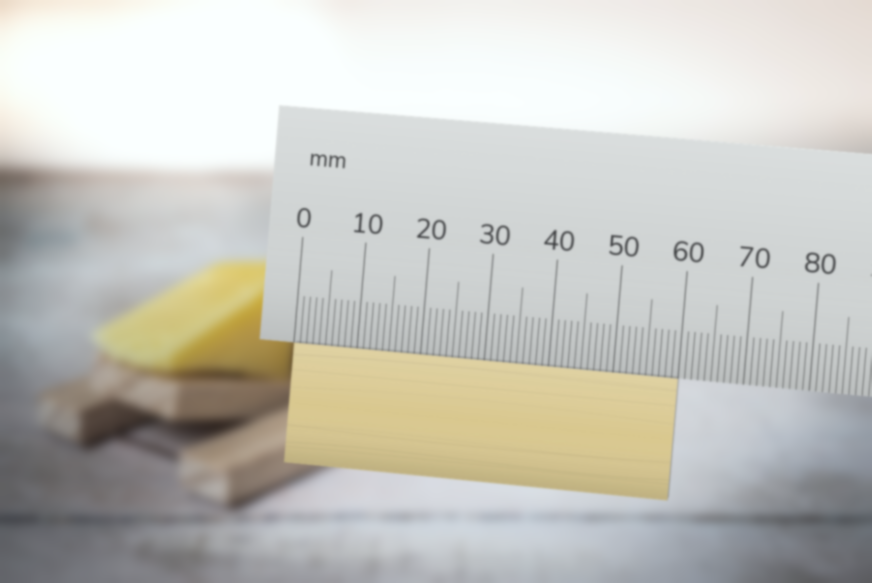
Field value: 60 (mm)
